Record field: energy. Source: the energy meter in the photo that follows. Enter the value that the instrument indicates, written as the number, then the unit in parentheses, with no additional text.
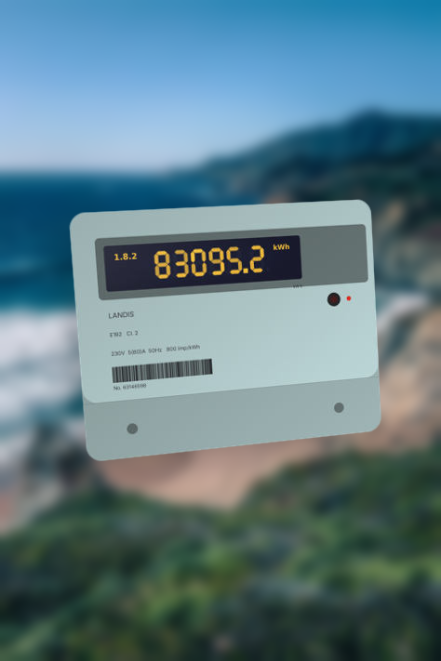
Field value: 83095.2 (kWh)
